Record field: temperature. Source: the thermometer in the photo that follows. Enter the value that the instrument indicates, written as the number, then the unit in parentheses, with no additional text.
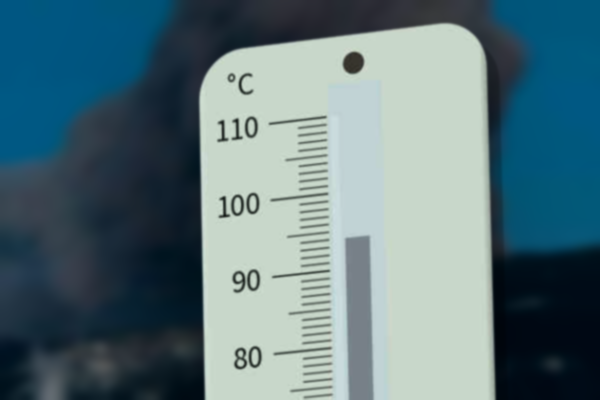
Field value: 94 (°C)
